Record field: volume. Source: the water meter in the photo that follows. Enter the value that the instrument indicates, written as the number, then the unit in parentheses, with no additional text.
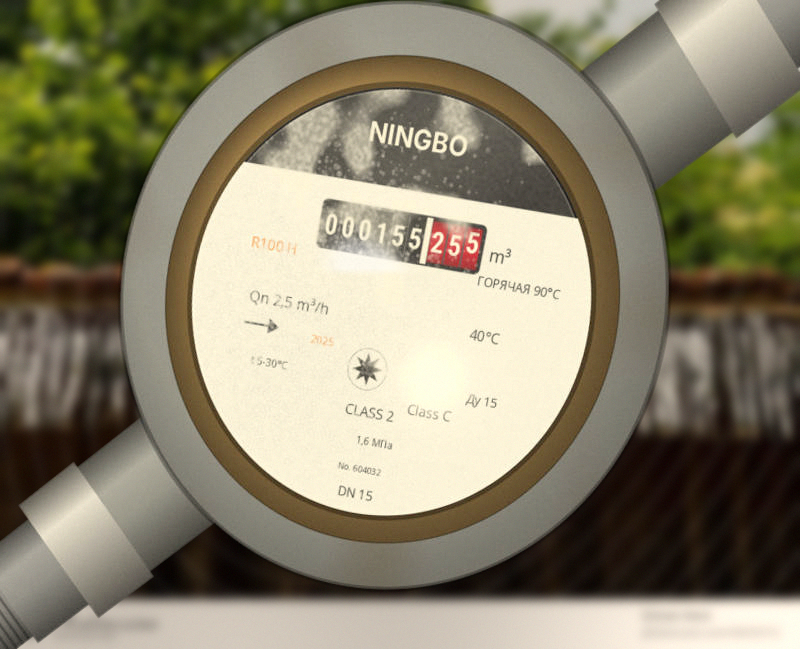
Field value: 155.255 (m³)
